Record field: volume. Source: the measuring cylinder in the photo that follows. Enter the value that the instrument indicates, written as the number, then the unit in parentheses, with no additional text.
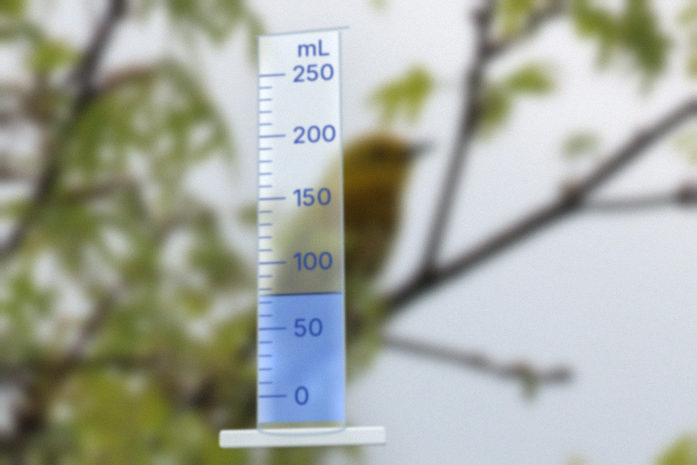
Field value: 75 (mL)
